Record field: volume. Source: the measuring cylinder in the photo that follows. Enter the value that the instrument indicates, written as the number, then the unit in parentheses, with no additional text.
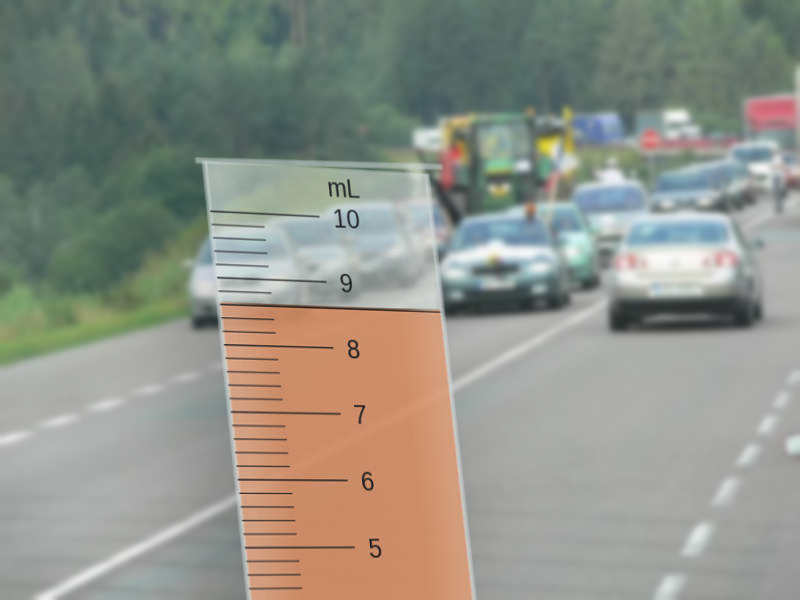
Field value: 8.6 (mL)
